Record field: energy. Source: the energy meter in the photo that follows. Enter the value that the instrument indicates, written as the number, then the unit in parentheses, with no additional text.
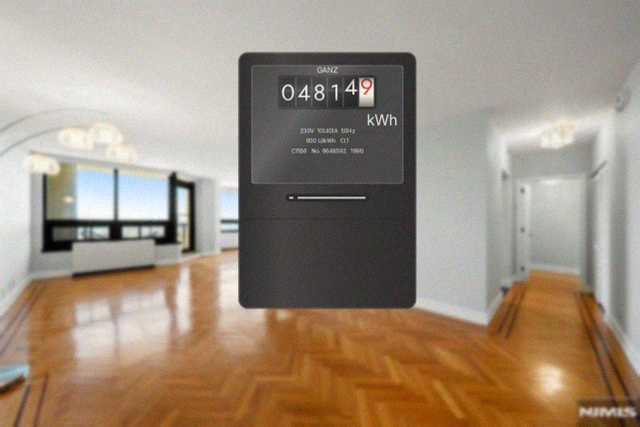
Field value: 4814.9 (kWh)
